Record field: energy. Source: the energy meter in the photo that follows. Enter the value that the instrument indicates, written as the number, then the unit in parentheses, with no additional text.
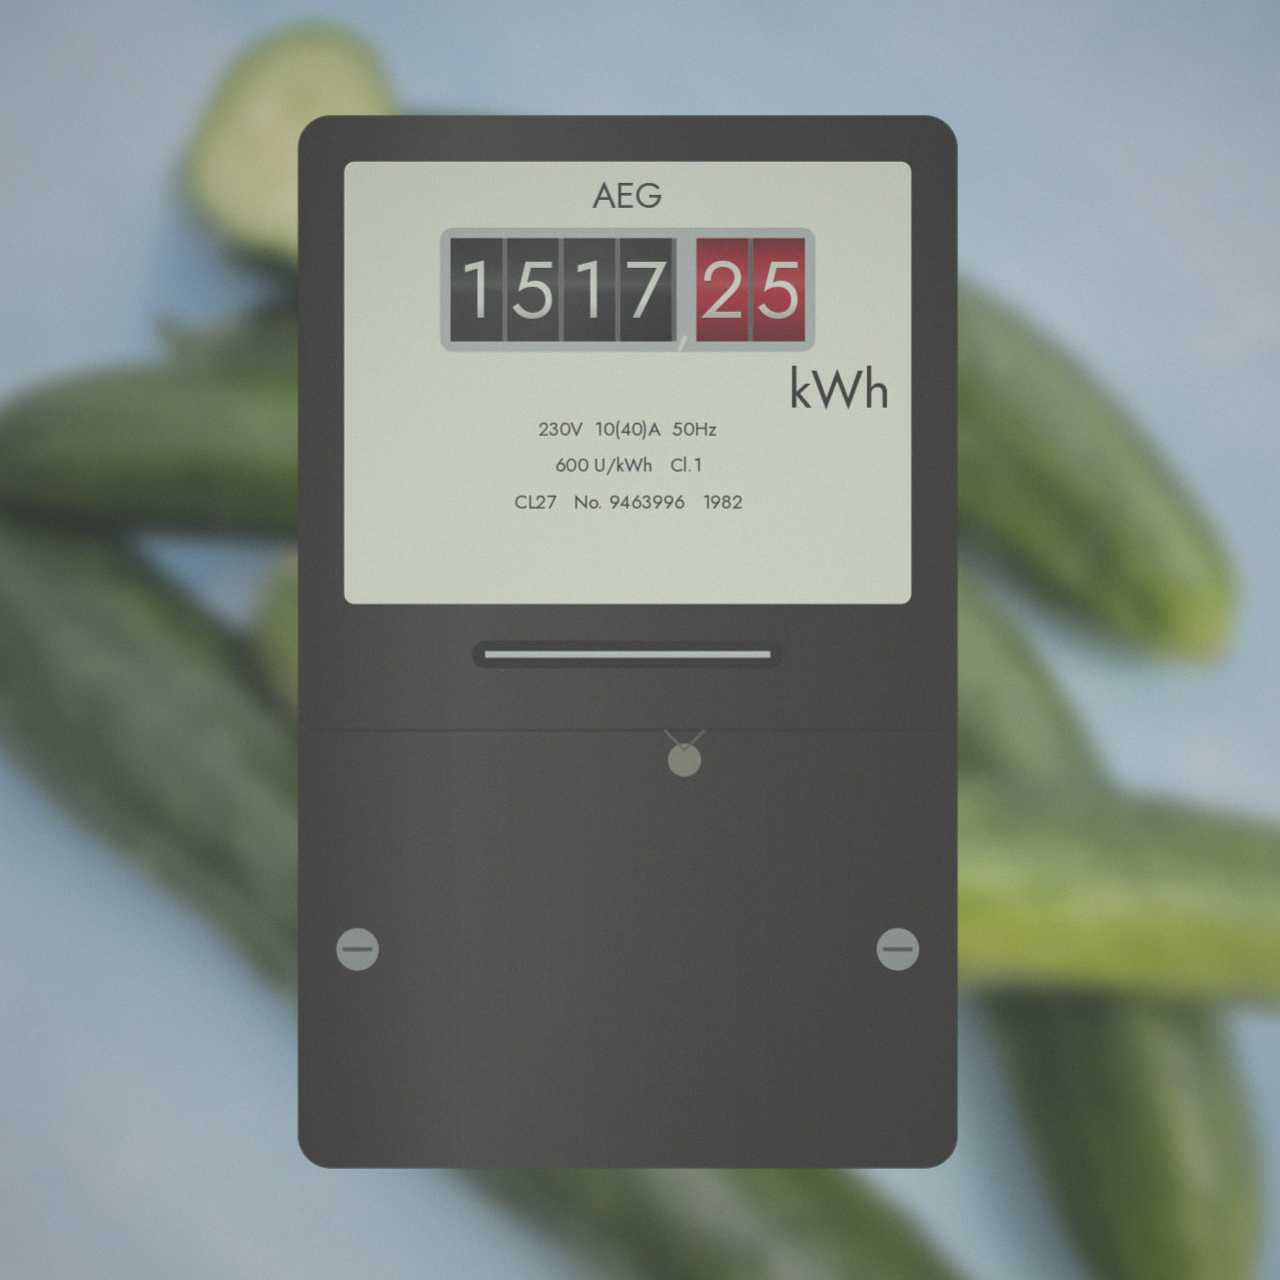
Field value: 1517.25 (kWh)
